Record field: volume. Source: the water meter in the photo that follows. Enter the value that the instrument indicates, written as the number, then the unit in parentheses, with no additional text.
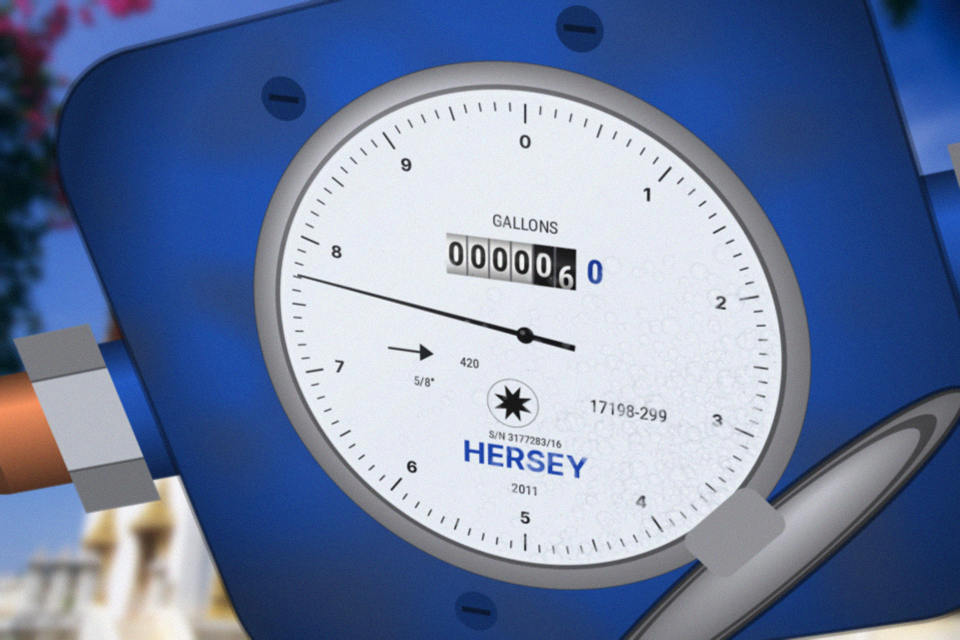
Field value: 57.7 (gal)
